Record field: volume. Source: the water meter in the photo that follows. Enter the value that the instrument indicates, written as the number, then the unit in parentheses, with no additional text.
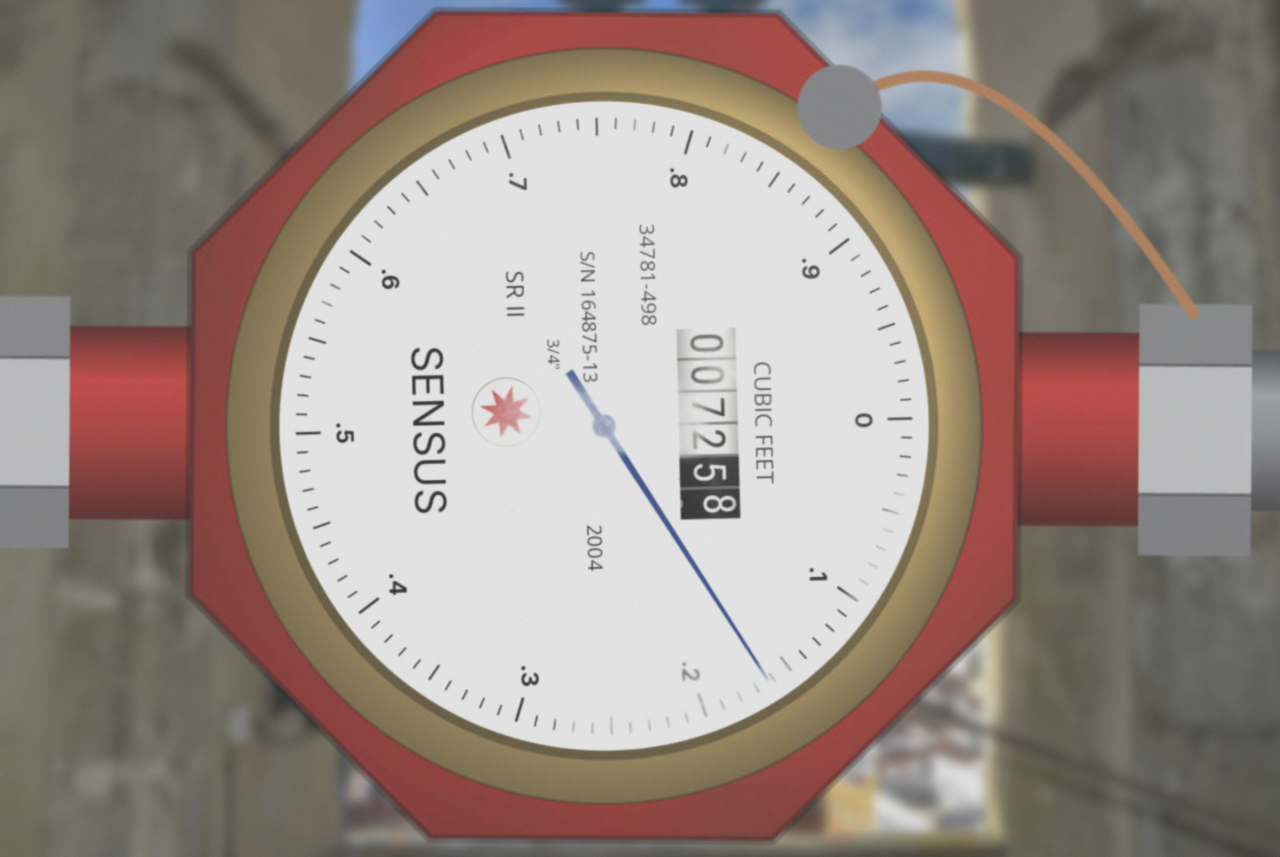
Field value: 7258.16 (ft³)
